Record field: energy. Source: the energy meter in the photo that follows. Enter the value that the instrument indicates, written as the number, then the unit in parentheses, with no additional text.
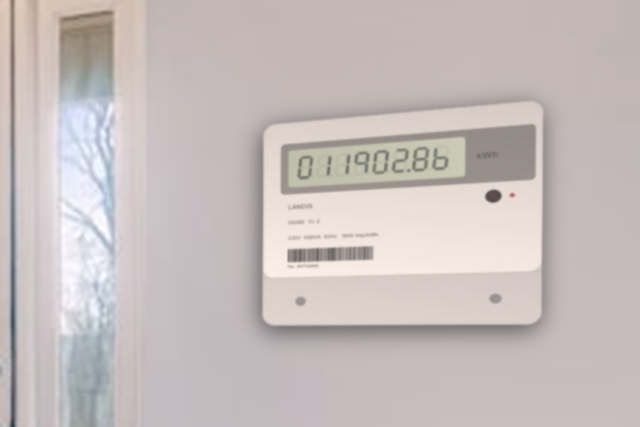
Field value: 11902.86 (kWh)
